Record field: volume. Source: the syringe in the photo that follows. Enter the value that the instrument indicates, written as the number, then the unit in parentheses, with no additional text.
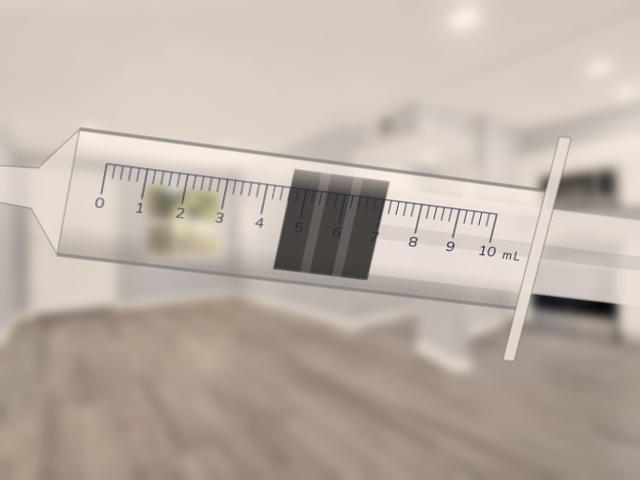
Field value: 4.6 (mL)
